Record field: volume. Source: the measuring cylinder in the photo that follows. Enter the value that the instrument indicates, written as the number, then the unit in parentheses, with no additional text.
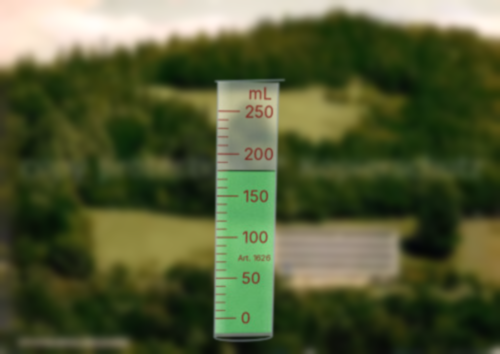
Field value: 180 (mL)
